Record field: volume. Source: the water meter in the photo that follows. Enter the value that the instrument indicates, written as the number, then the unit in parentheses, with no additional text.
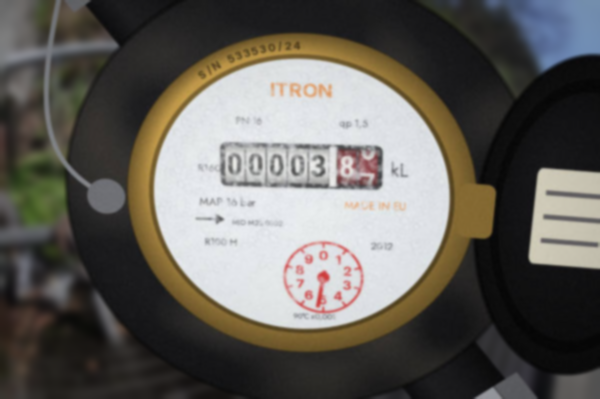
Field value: 3.865 (kL)
